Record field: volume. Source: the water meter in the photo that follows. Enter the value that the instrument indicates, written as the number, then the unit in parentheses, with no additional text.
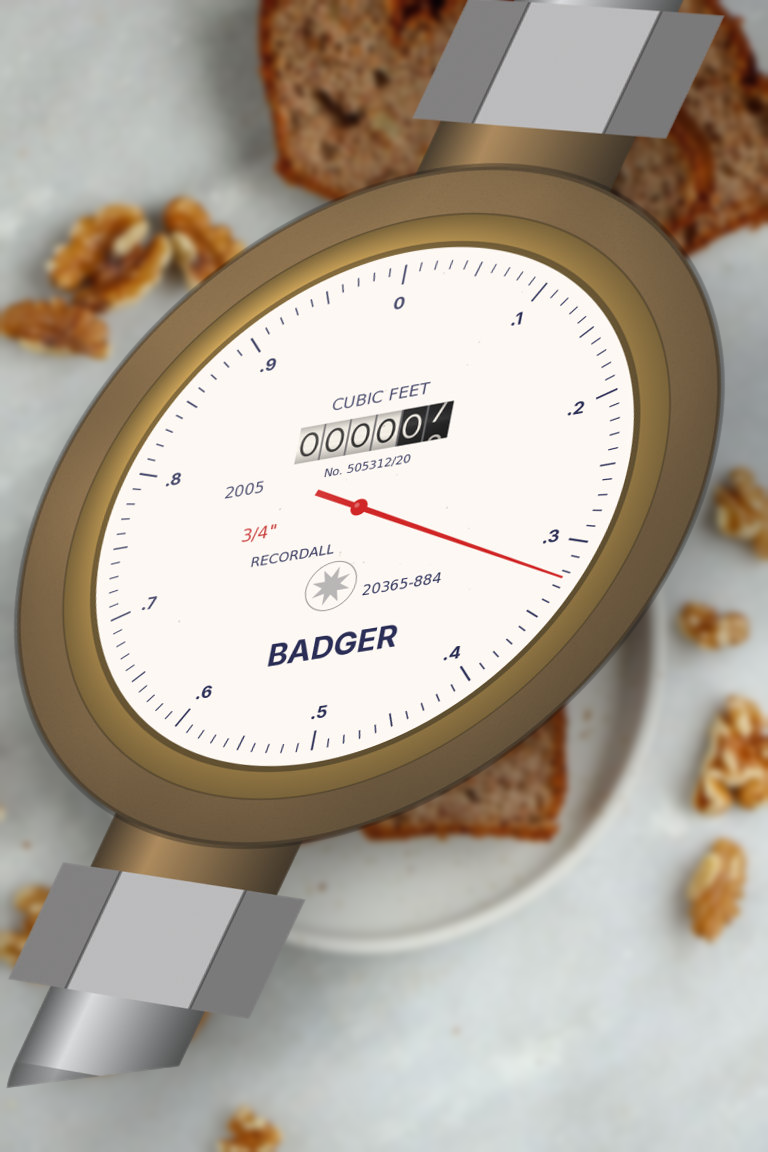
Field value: 7.32 (ft³)
